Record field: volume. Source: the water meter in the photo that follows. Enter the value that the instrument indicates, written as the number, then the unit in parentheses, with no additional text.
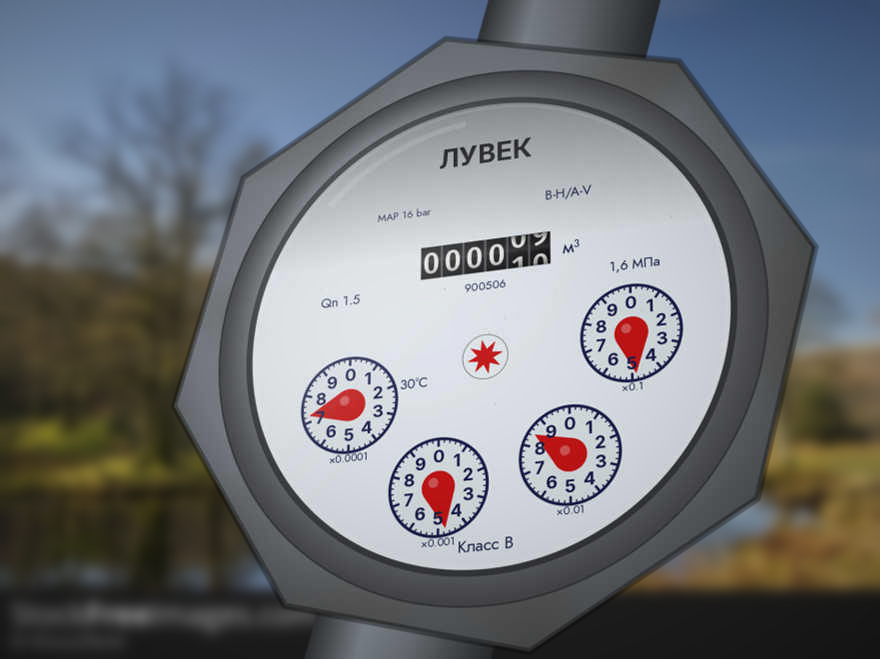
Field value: 9.4847 (m³)
